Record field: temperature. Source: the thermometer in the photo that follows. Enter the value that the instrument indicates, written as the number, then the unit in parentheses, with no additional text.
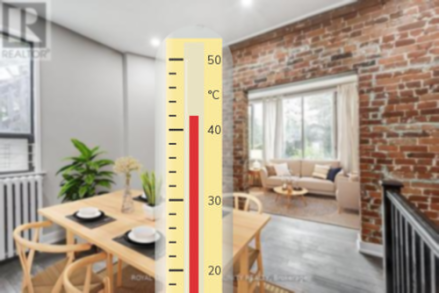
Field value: 42 (°C)
